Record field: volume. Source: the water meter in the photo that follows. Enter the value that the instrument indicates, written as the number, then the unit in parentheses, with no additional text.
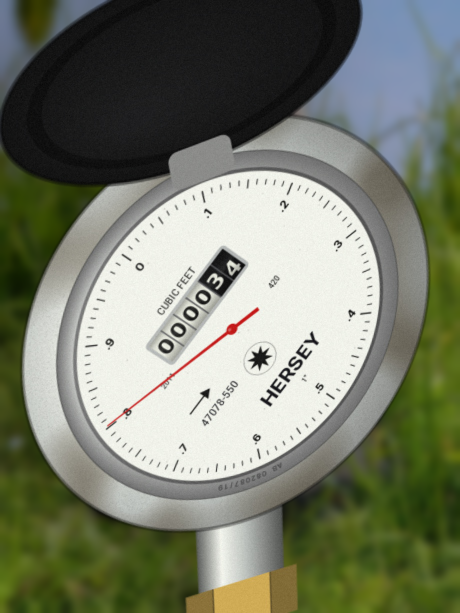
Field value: 33.80 (ft³)
